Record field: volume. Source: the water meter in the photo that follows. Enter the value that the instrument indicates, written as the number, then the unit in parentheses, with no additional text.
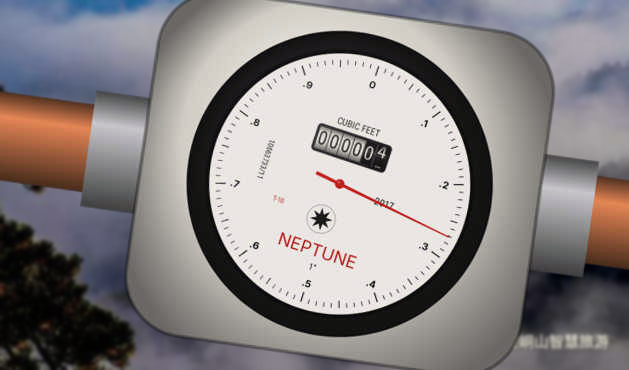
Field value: 4.27 (ft³)
